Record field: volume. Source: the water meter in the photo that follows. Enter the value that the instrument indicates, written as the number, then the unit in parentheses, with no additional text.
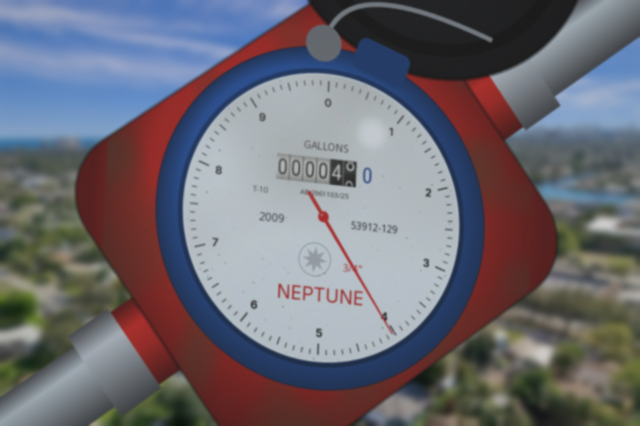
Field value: 484.0 (gal)
